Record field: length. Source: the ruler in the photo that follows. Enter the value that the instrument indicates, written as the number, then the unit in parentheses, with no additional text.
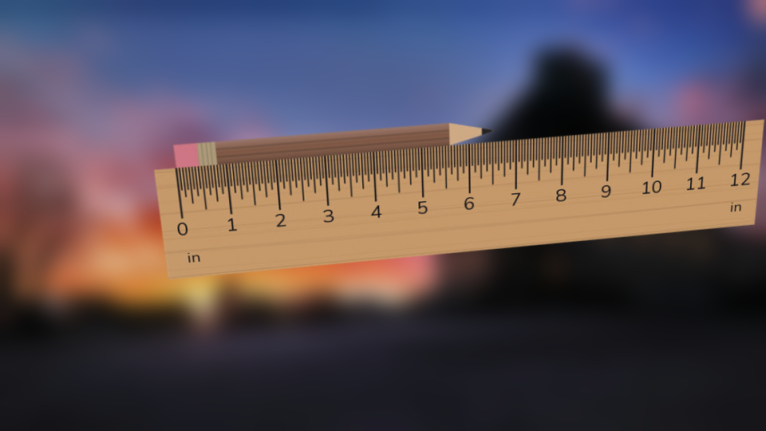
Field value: 6.5 (in)
